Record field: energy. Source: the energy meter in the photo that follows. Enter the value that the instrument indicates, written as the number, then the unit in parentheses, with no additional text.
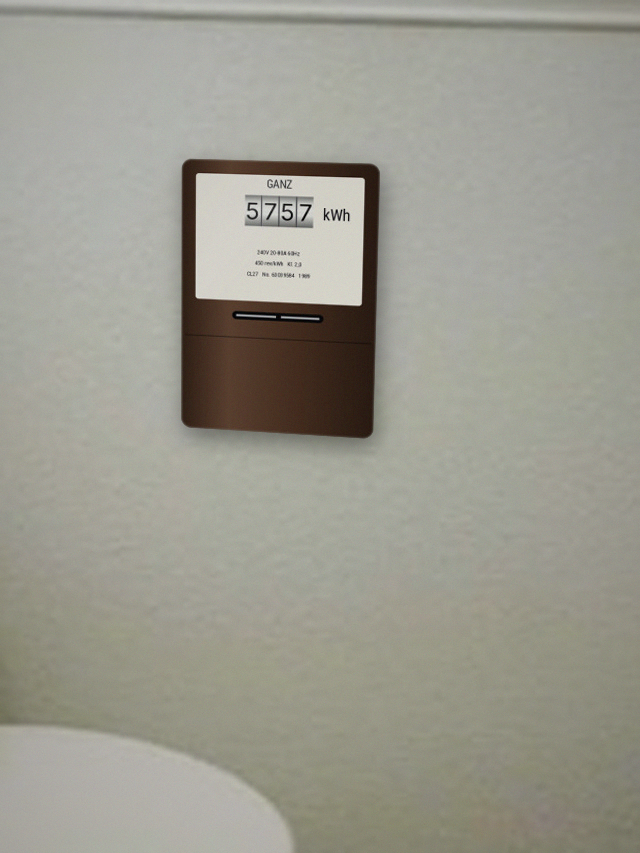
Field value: 5757 (kWh)
